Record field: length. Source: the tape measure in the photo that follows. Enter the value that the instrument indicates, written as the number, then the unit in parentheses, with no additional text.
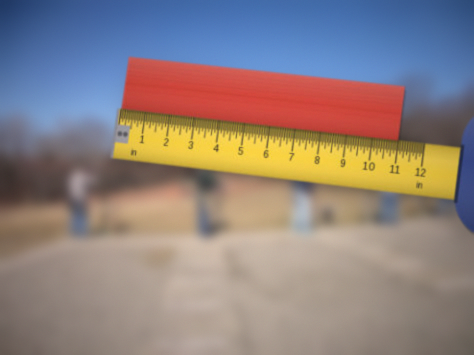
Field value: 11 (in)
